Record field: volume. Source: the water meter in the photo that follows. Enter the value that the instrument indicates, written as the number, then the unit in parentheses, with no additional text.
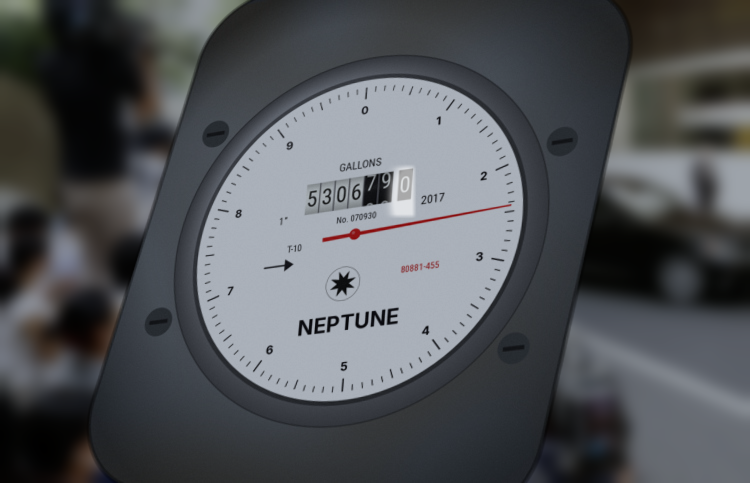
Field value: 5306792.4 (gal)
